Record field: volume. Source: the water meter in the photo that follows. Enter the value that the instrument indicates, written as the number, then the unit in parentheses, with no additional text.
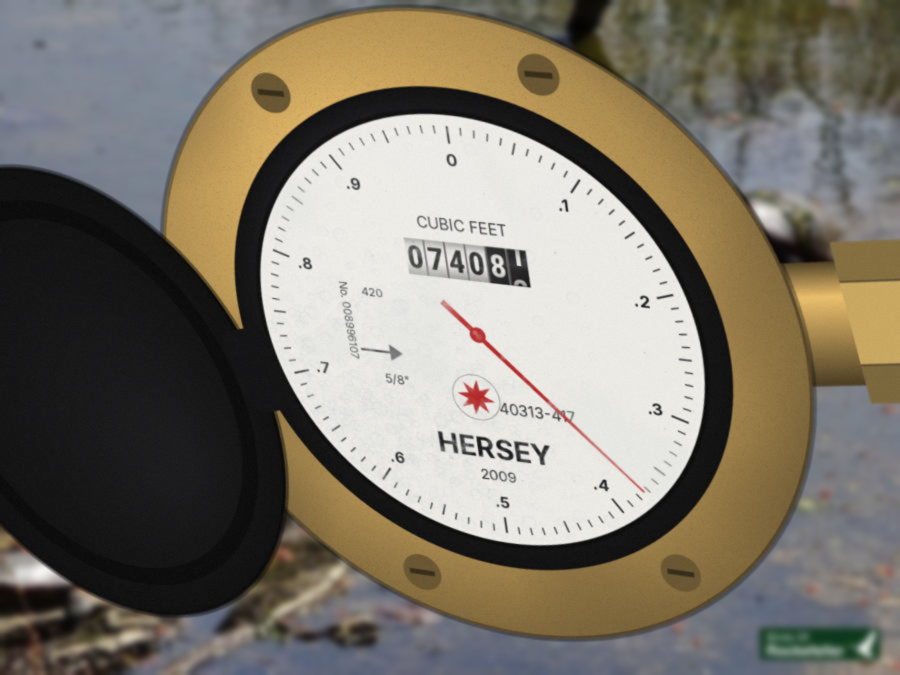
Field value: 74081.37 (ft³)
